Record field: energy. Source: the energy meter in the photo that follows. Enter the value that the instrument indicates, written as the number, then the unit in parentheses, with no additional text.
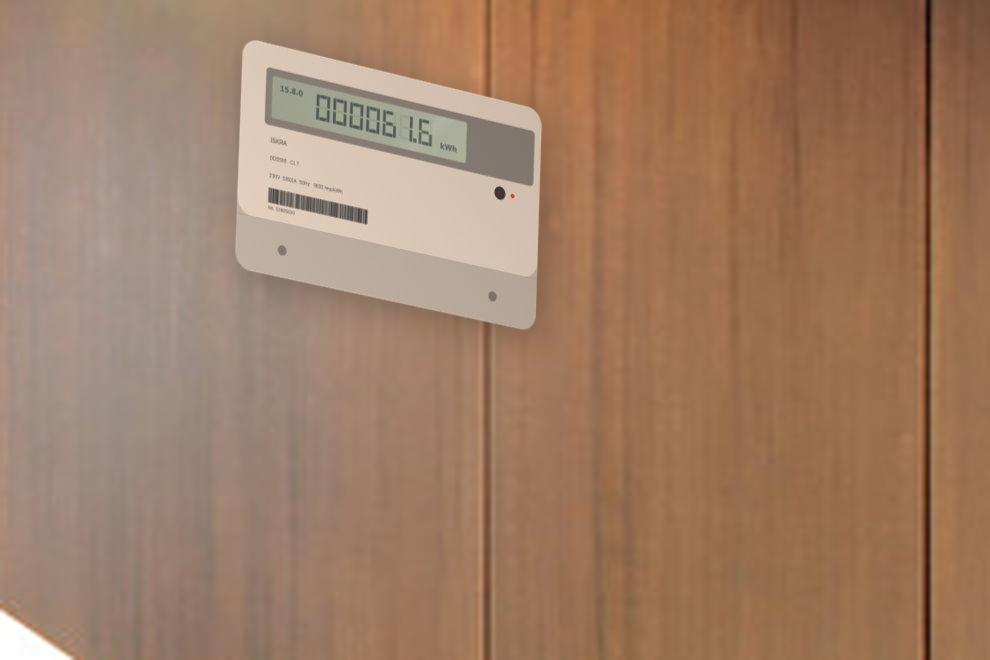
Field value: 61.6 (kWh)
